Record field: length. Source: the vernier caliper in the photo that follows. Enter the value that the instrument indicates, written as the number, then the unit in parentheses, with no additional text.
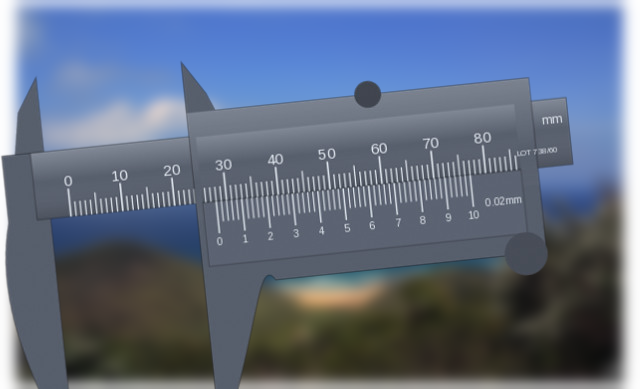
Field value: 28.0 (mm)
